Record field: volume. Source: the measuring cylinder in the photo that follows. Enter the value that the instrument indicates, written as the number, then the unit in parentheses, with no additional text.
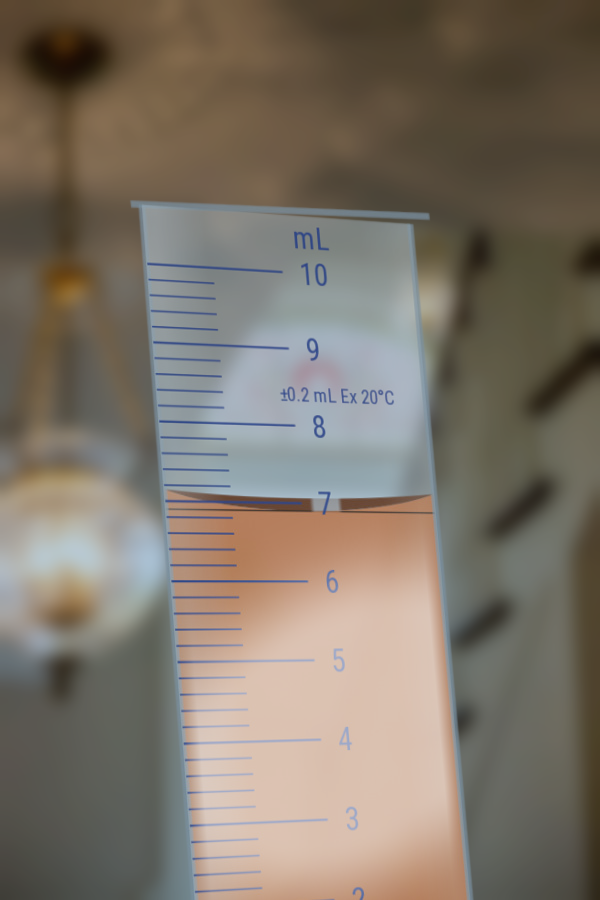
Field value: 6.9 (mL)
